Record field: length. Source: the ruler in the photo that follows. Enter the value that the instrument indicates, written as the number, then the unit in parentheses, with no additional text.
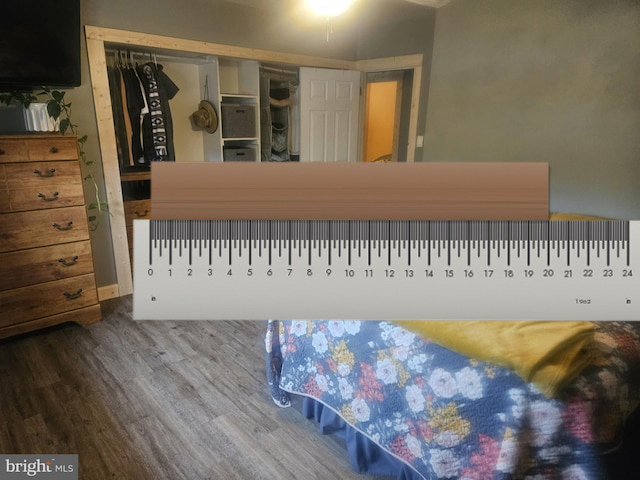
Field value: 20 (in)
